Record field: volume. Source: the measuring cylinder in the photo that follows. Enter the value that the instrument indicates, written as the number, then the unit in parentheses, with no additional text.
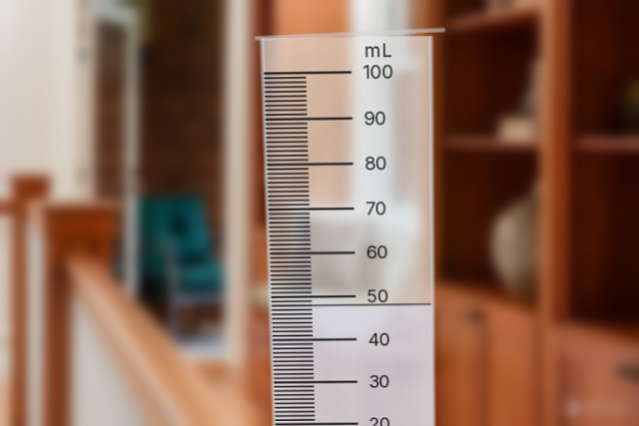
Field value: 48 (mL)
